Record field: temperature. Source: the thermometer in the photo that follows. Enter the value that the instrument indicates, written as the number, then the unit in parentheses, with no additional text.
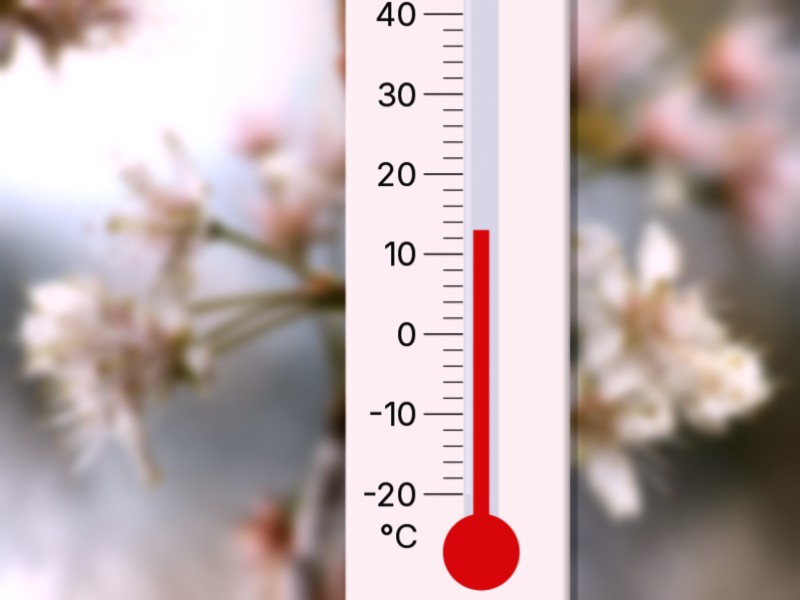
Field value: 13 (°C)
